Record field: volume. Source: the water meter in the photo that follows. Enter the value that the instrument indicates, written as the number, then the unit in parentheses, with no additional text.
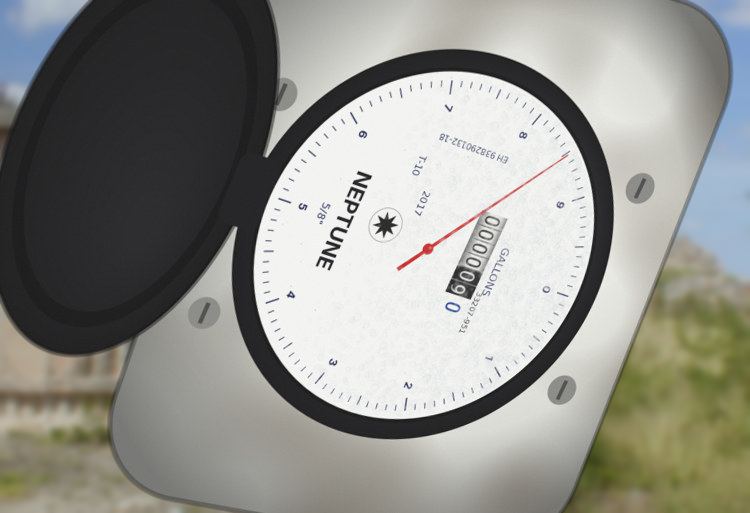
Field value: 88.5 (gal)
